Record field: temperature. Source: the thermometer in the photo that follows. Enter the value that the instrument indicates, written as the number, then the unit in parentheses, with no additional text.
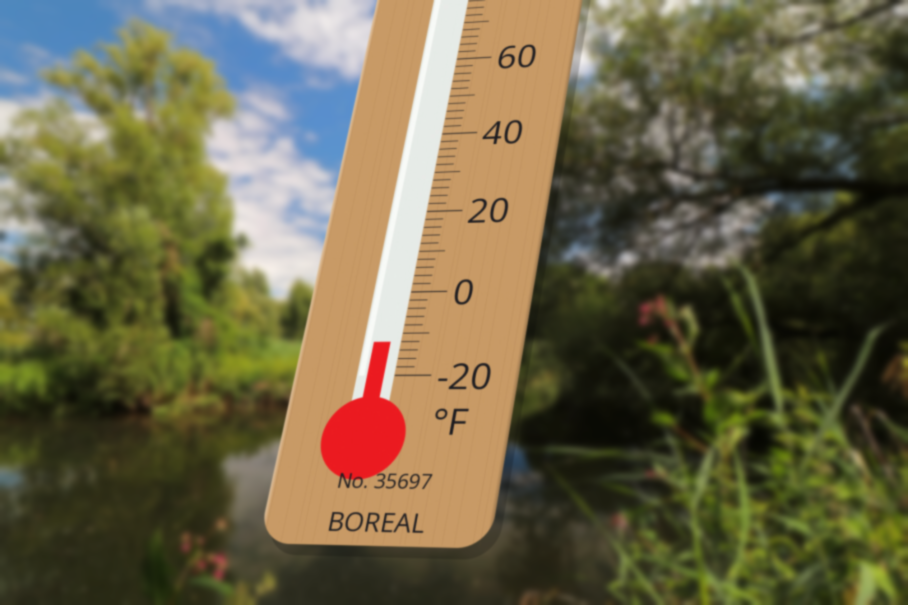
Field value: -12 (°F)
